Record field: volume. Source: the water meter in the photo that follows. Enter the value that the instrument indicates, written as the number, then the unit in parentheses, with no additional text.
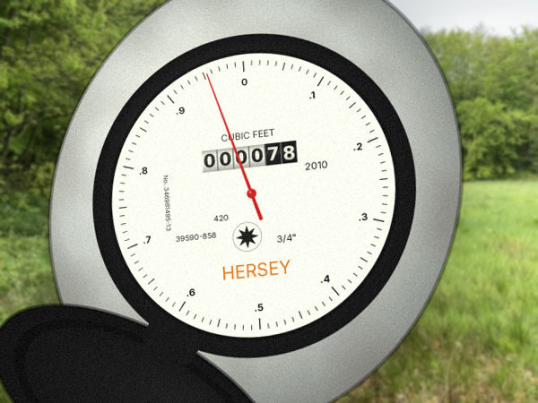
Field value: 77.95 (ft³)
